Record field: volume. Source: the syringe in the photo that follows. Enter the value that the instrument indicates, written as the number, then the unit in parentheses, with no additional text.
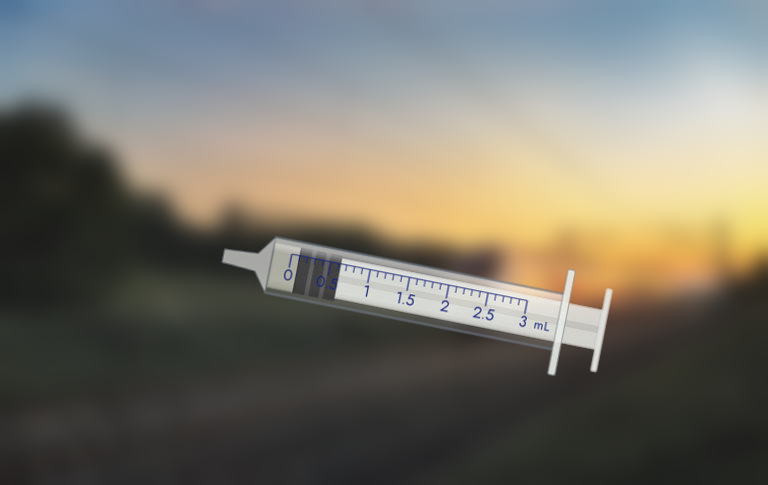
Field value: 0.1 (mL)
